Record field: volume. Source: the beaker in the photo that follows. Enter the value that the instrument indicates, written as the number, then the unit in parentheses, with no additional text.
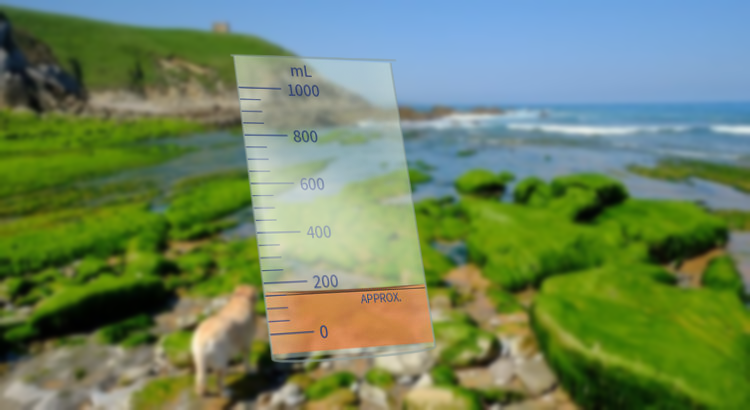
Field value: 150 (mL)
